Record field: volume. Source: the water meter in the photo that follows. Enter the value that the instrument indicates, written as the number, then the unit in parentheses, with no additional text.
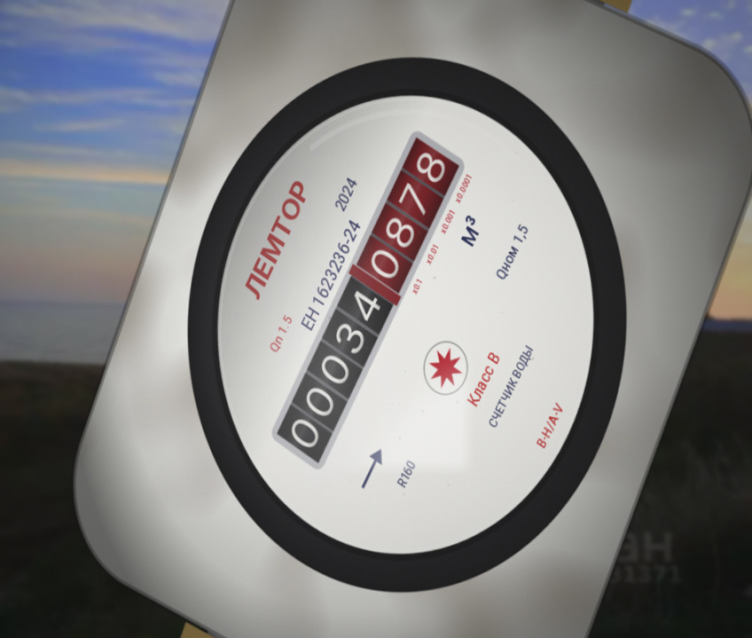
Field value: 34.0878 (m³)
